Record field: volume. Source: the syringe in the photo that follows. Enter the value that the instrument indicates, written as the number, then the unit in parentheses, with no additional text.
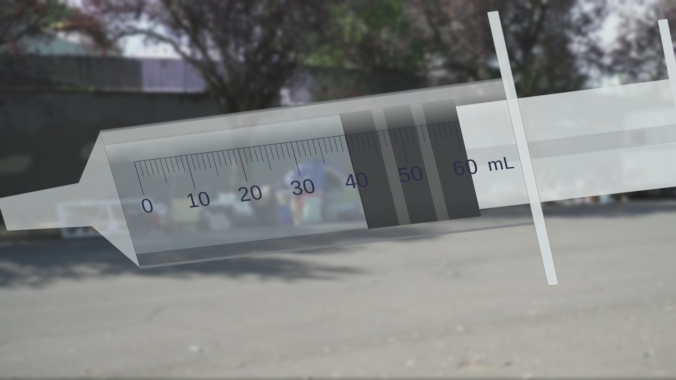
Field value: 40 (mL)
